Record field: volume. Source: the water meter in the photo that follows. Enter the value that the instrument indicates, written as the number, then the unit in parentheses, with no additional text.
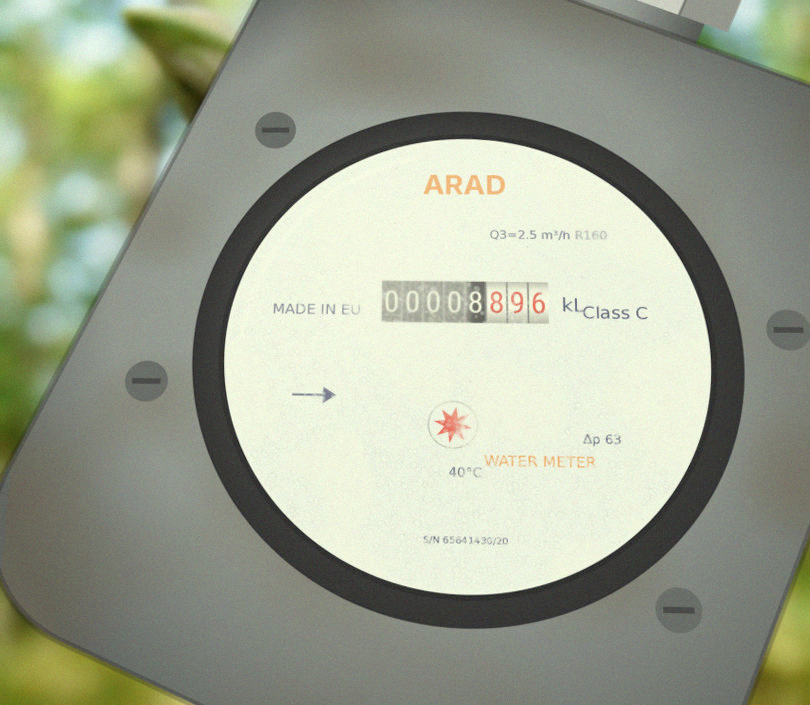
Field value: 8.896 (kL)
